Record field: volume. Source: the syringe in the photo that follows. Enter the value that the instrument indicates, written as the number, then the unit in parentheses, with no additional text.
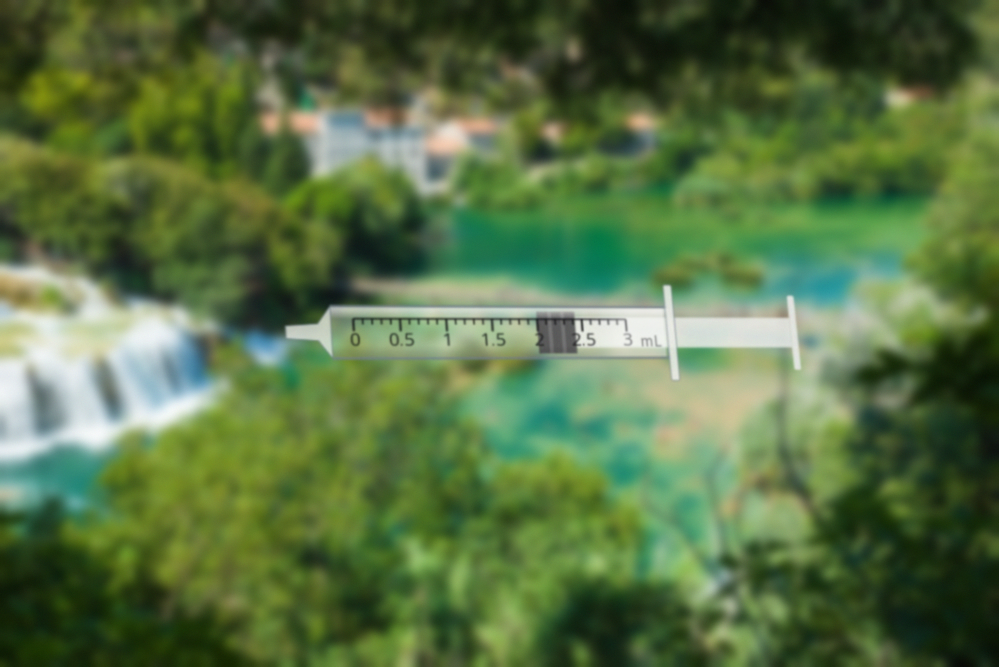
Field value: 2 (mL)
